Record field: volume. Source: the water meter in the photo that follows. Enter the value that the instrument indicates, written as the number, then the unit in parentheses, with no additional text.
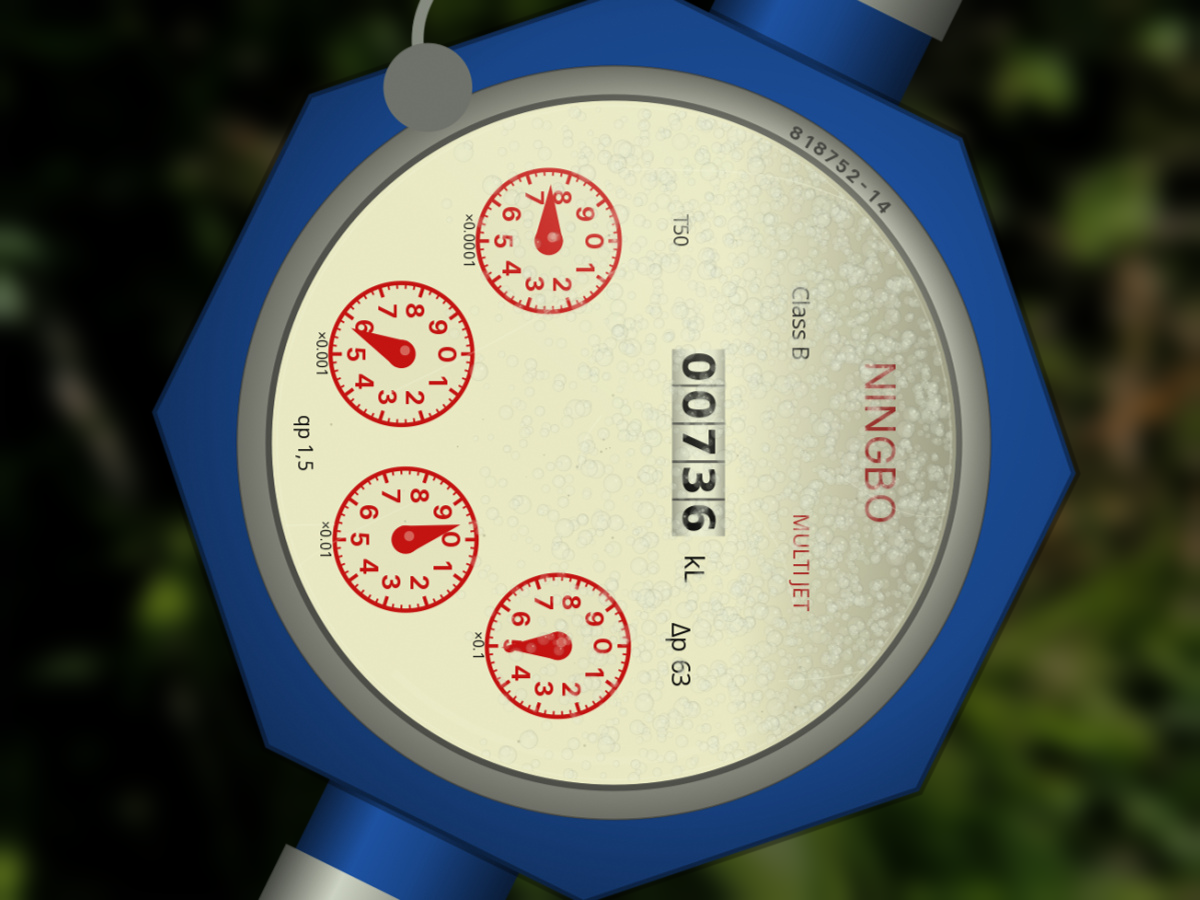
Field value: 736.4957 (kL)
